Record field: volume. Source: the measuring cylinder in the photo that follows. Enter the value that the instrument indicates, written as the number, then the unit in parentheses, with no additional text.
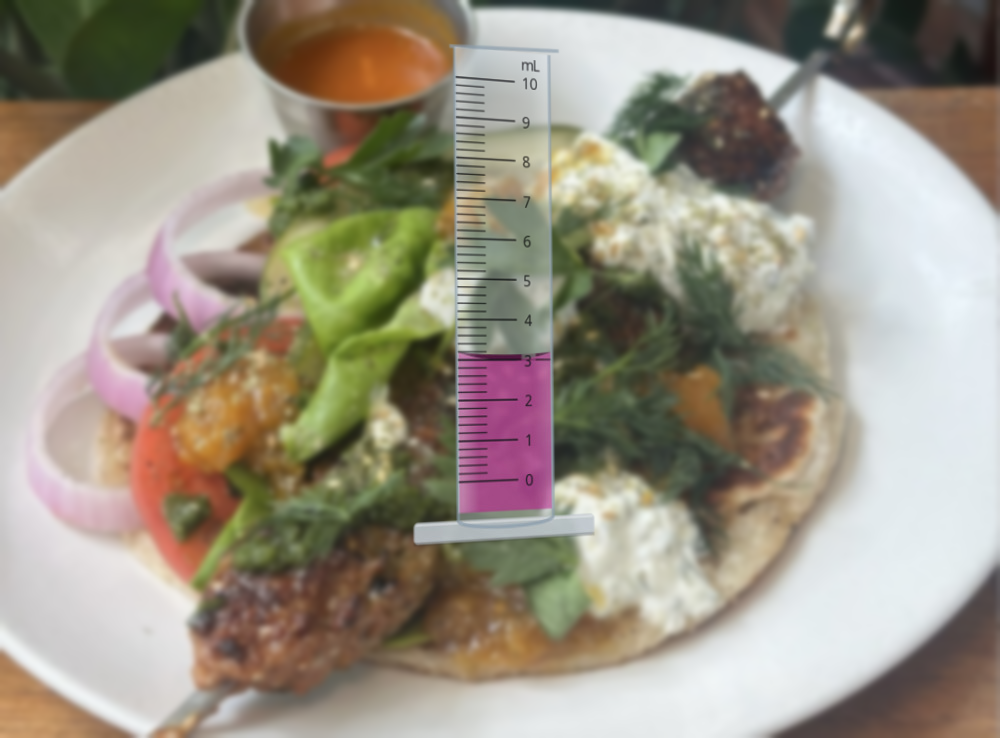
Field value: 3 (mL)
